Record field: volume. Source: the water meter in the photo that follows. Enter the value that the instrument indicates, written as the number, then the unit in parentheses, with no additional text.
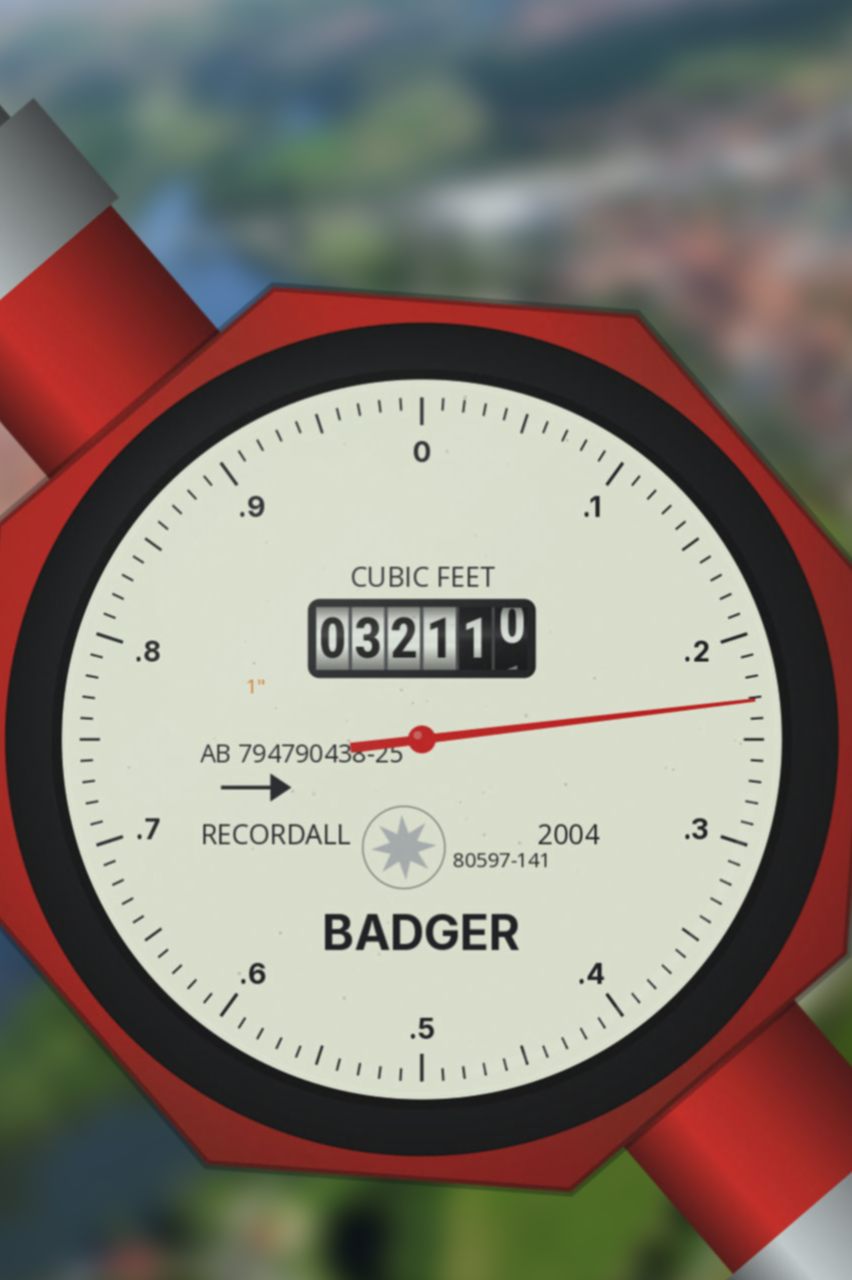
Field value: 32110.23 (ft³)
